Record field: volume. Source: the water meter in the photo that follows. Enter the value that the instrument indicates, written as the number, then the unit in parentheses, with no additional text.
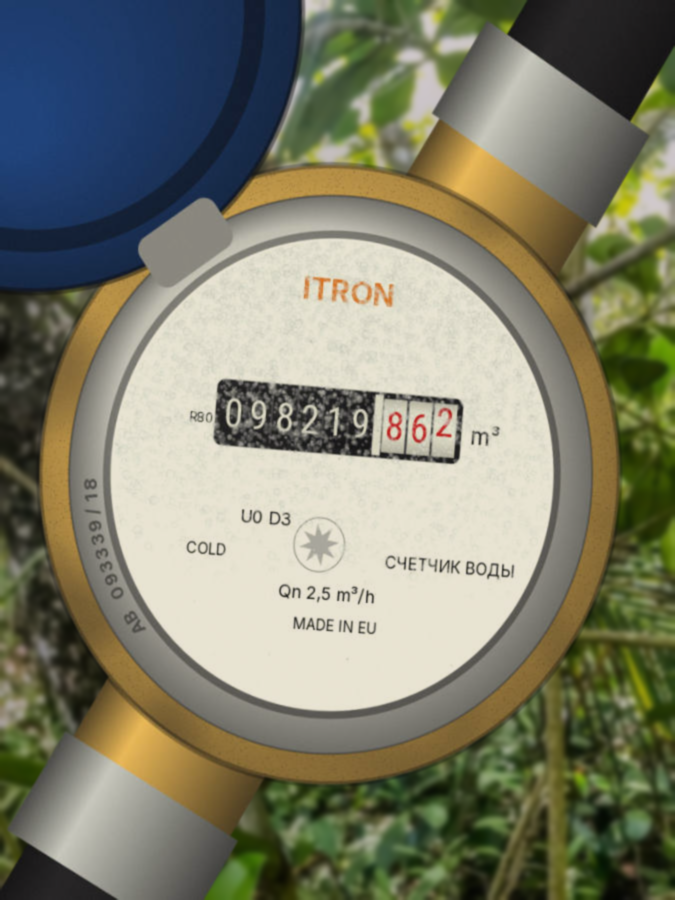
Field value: 98219.862 (m³)
